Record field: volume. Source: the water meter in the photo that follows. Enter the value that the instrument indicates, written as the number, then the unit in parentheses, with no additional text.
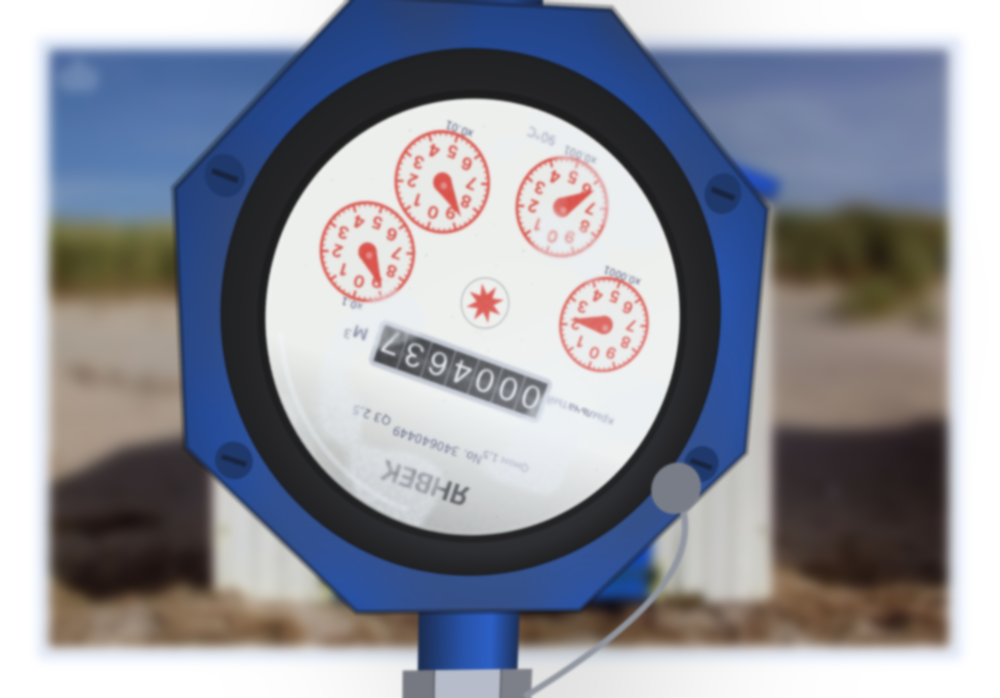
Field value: 4636.8862 (m³)
